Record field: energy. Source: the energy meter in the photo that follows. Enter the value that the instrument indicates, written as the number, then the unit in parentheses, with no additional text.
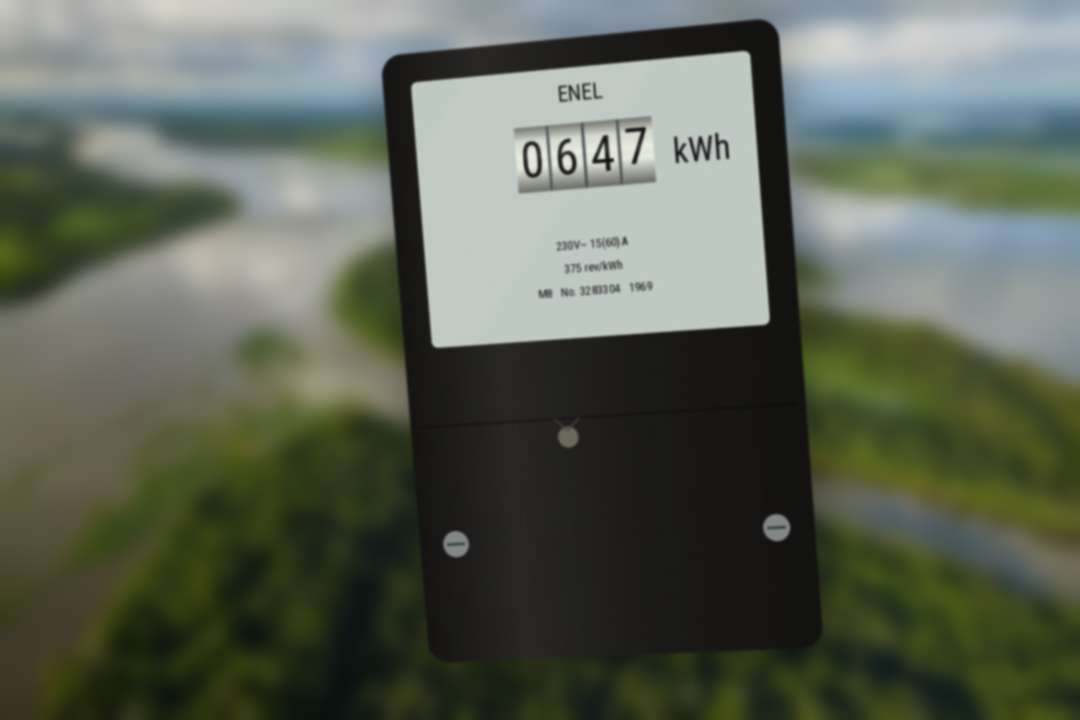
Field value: 647 (kWh)
